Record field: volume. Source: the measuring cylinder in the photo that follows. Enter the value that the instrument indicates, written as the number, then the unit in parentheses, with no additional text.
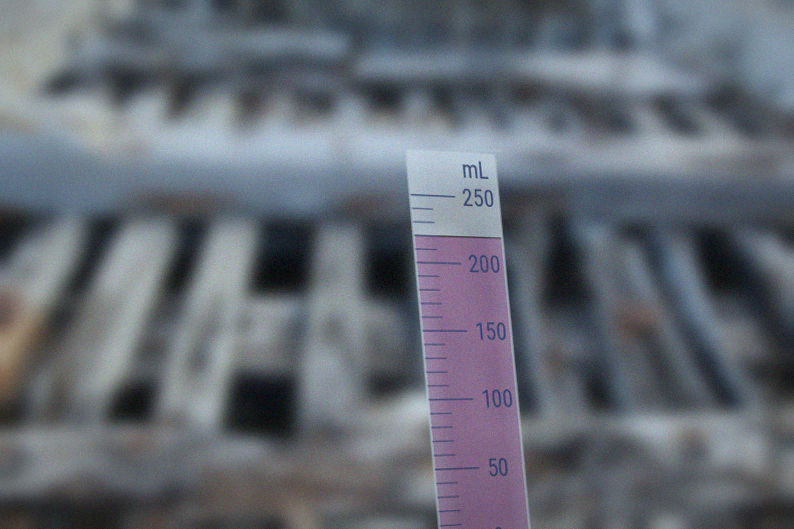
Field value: 220 (mL)
